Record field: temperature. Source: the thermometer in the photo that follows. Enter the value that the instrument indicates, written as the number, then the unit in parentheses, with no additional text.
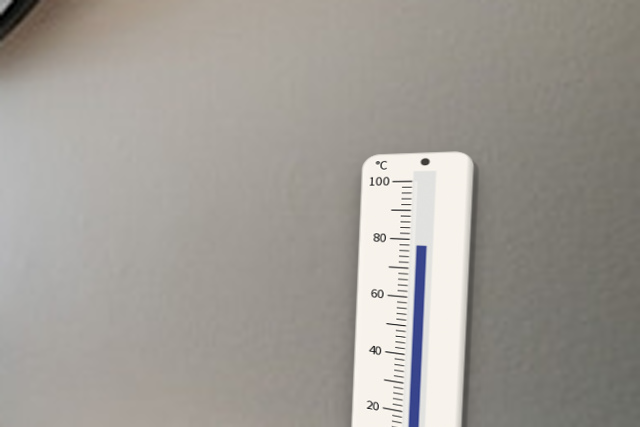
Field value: 78 (°C)
